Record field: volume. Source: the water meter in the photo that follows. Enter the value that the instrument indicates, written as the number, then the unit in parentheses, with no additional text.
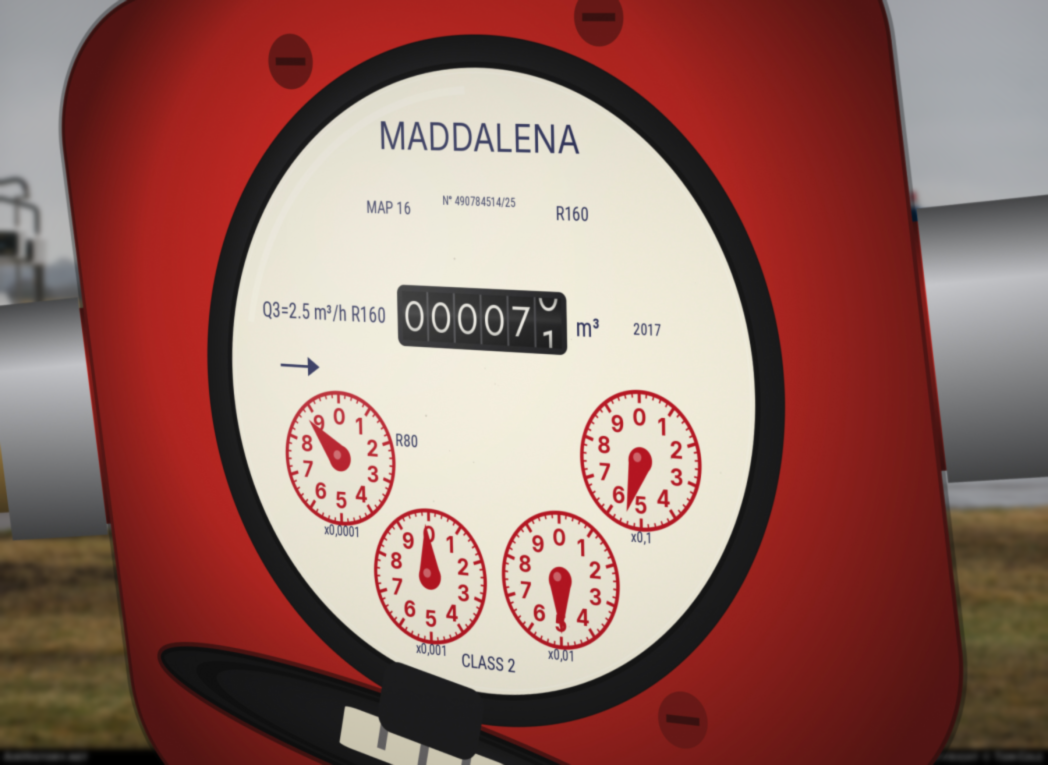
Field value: 70.5498 (m³)
